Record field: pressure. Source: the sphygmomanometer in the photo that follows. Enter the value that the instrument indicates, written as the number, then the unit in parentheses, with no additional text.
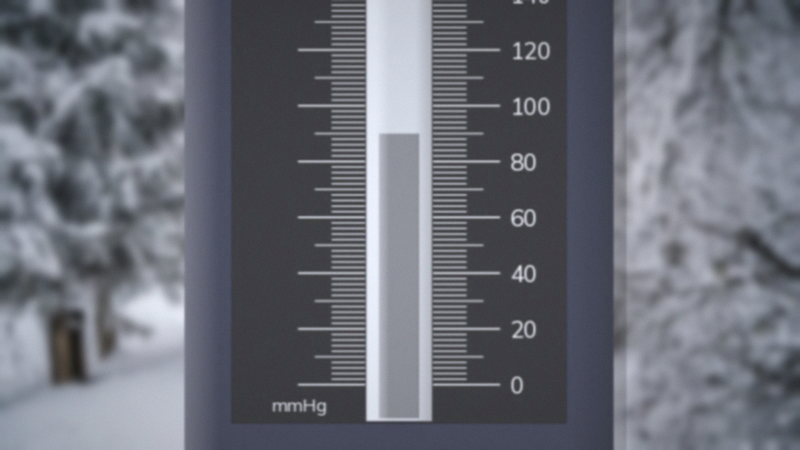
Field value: 90 (mmHg)
